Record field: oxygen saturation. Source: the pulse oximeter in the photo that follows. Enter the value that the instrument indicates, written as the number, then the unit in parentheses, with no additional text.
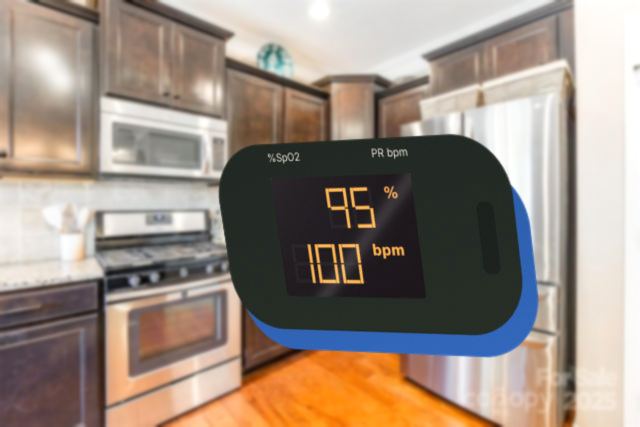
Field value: 95 (%)
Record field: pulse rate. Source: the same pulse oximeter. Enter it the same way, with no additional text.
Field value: 100 (bpm)
